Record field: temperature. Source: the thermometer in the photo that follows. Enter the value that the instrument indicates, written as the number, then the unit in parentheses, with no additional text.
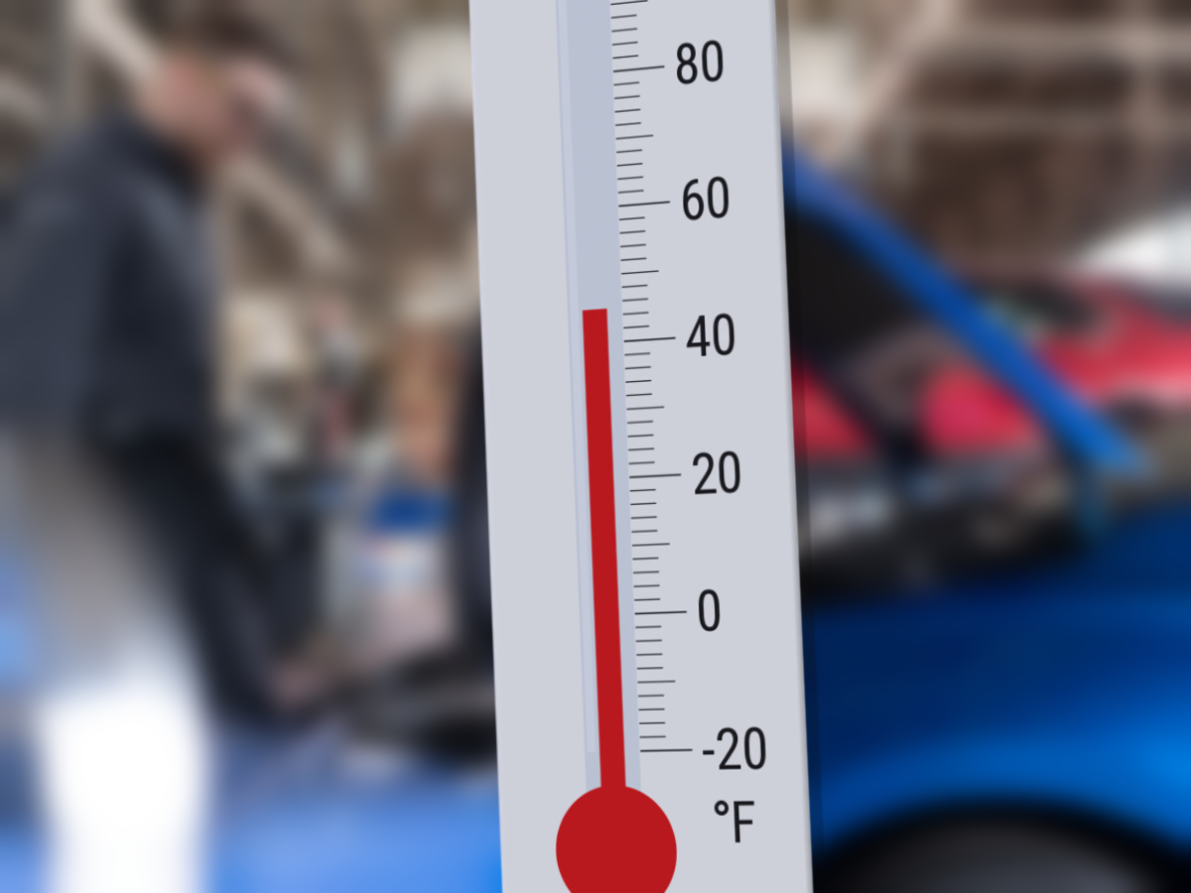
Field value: 45 (°F)
